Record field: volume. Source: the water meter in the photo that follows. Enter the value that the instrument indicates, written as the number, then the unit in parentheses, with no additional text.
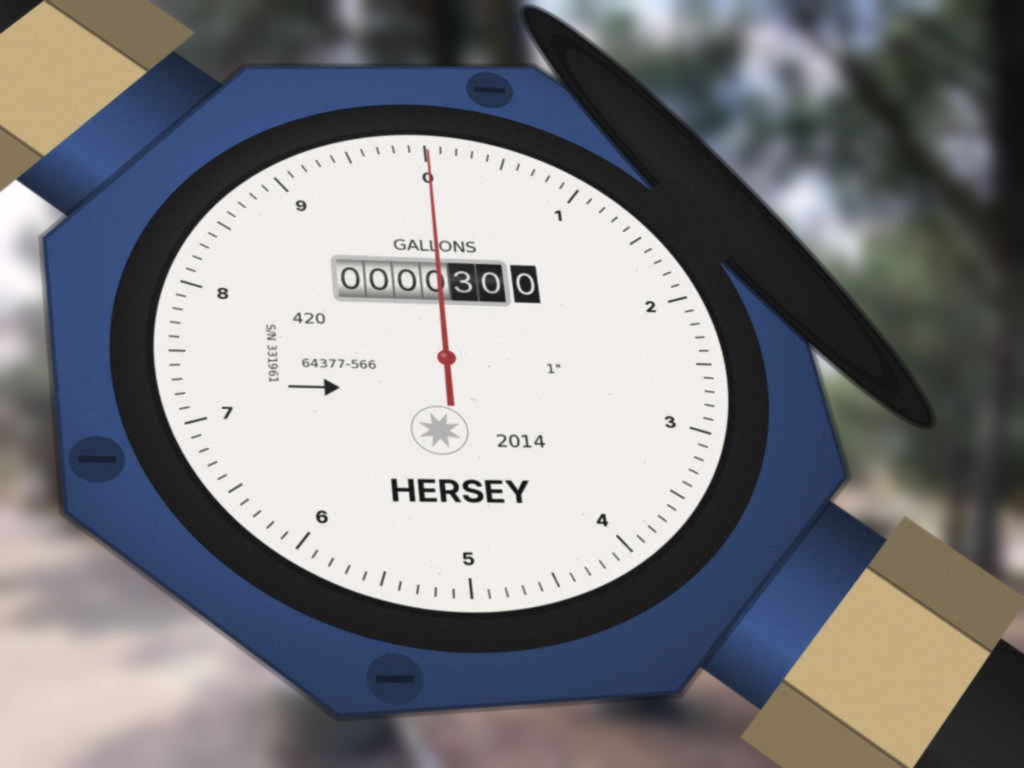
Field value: 300.0 (gal)
